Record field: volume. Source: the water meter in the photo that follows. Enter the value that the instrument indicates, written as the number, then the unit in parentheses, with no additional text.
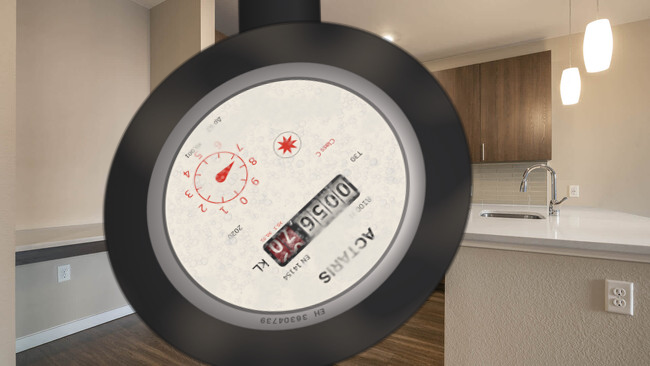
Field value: 56.697 (kL)
